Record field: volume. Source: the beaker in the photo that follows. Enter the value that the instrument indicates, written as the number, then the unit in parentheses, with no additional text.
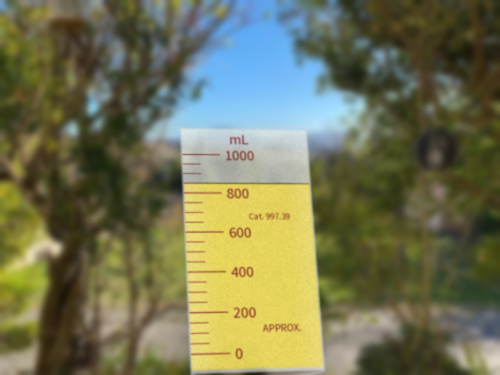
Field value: 850 (mL)
